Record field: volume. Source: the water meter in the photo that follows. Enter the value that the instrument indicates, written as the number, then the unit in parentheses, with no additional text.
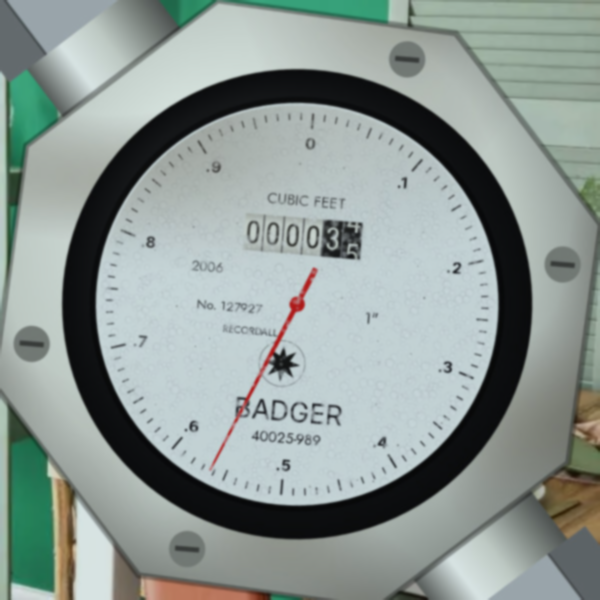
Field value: 34.56 (ft³)
